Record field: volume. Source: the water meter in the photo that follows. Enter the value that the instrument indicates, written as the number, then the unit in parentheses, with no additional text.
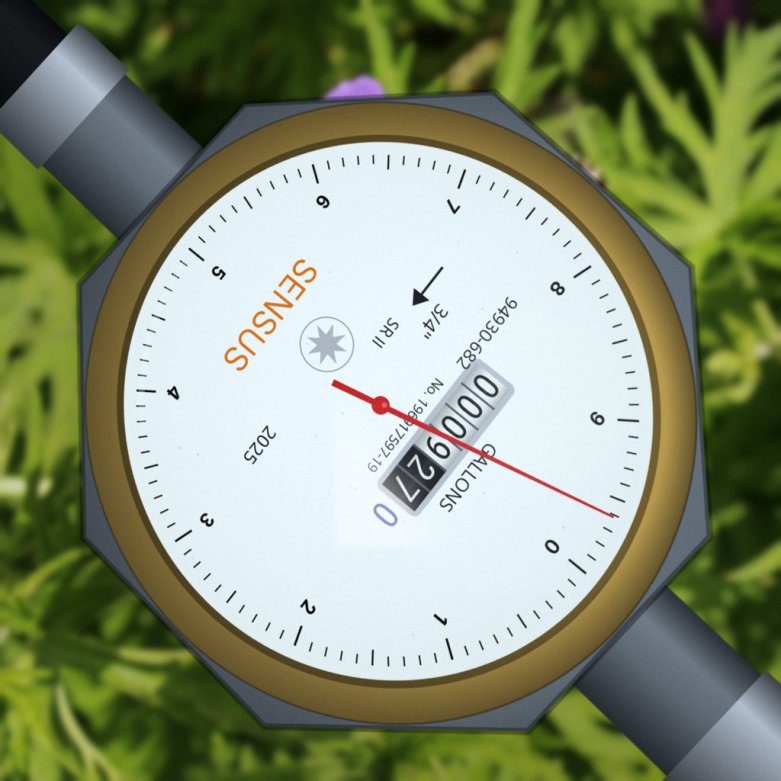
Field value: 9269.6 (gal)
